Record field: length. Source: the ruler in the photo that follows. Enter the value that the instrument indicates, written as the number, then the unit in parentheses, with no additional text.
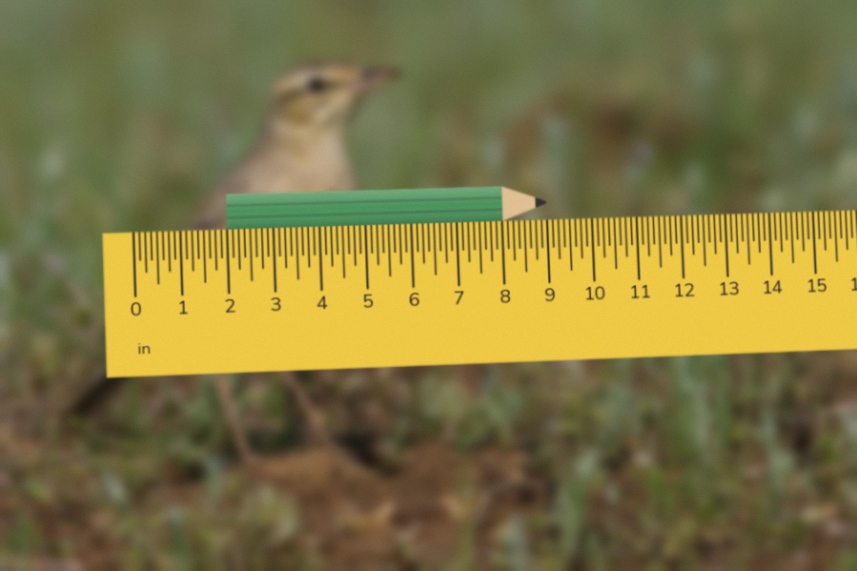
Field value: 7 (in)
